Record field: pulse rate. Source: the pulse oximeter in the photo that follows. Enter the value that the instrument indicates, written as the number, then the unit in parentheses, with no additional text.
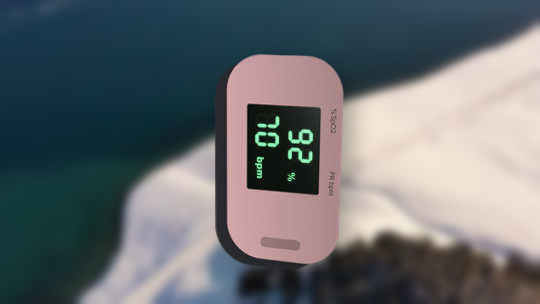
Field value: 70 (bpm)
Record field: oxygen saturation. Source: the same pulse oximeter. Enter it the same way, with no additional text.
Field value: 92 (%)
